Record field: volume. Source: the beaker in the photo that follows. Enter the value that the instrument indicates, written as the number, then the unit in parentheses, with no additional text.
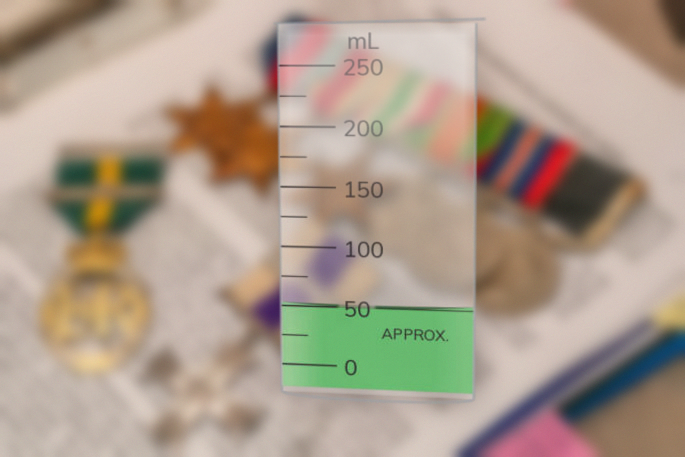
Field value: 50 (mL)
